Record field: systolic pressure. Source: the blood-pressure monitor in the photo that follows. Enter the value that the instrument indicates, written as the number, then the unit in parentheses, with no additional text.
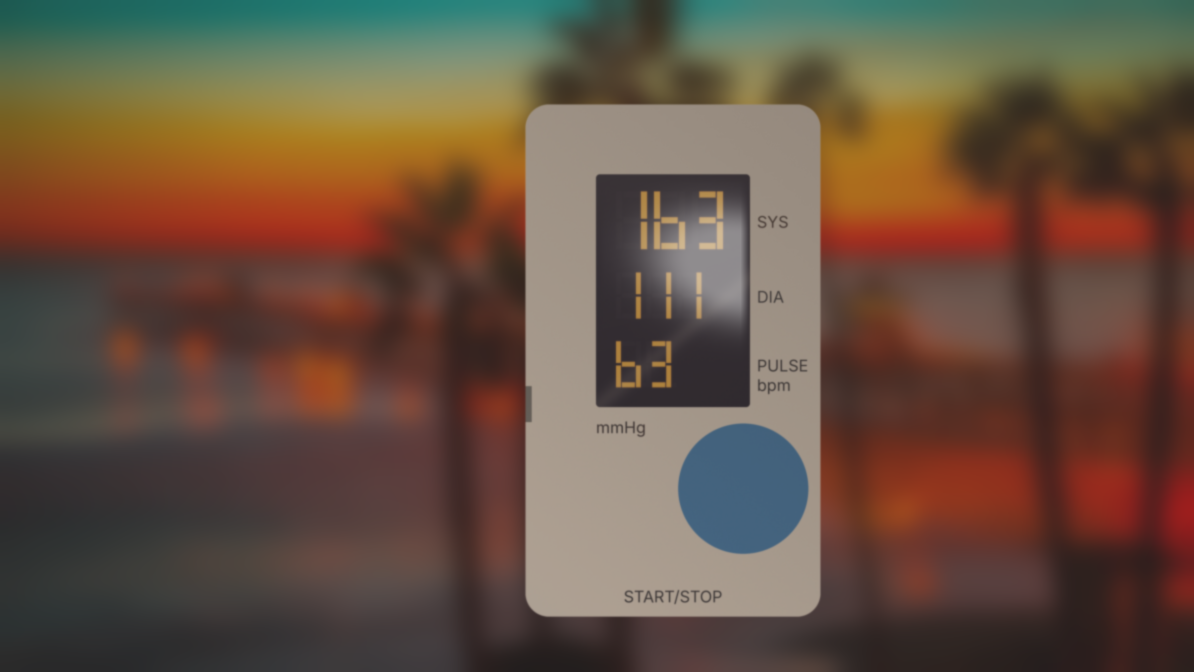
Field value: 163 (mmHg)
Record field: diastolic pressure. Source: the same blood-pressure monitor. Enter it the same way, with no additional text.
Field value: 111 (mmHg)
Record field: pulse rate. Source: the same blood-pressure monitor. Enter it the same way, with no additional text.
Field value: 63 (bpm)
